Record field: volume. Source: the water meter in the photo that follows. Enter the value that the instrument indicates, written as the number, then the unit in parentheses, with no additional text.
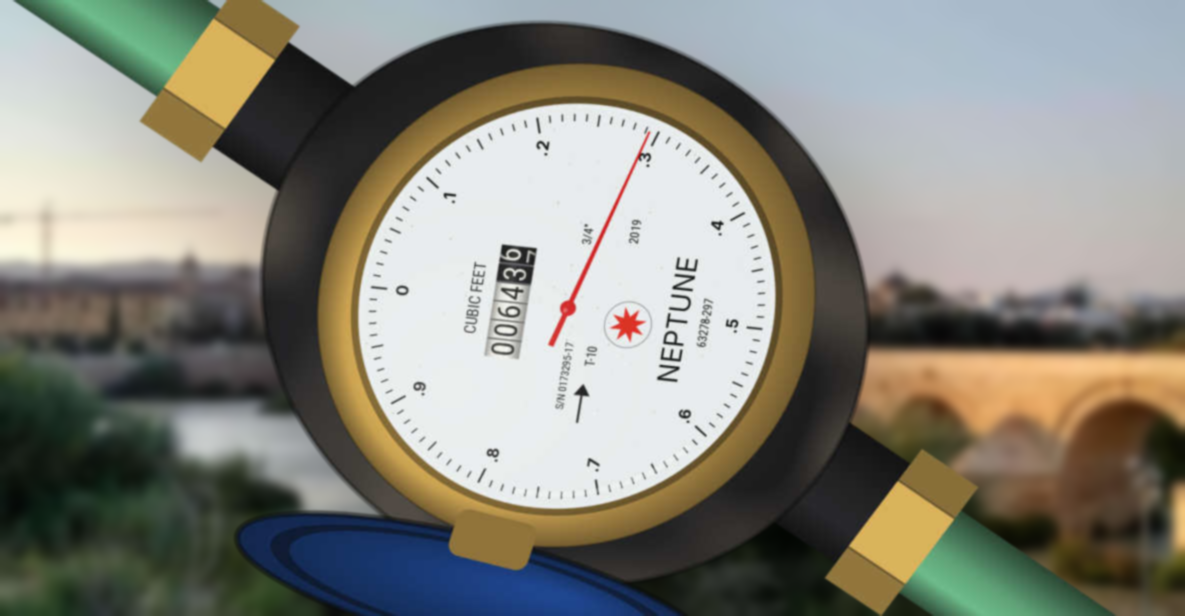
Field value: 6436.29 (ft³)
